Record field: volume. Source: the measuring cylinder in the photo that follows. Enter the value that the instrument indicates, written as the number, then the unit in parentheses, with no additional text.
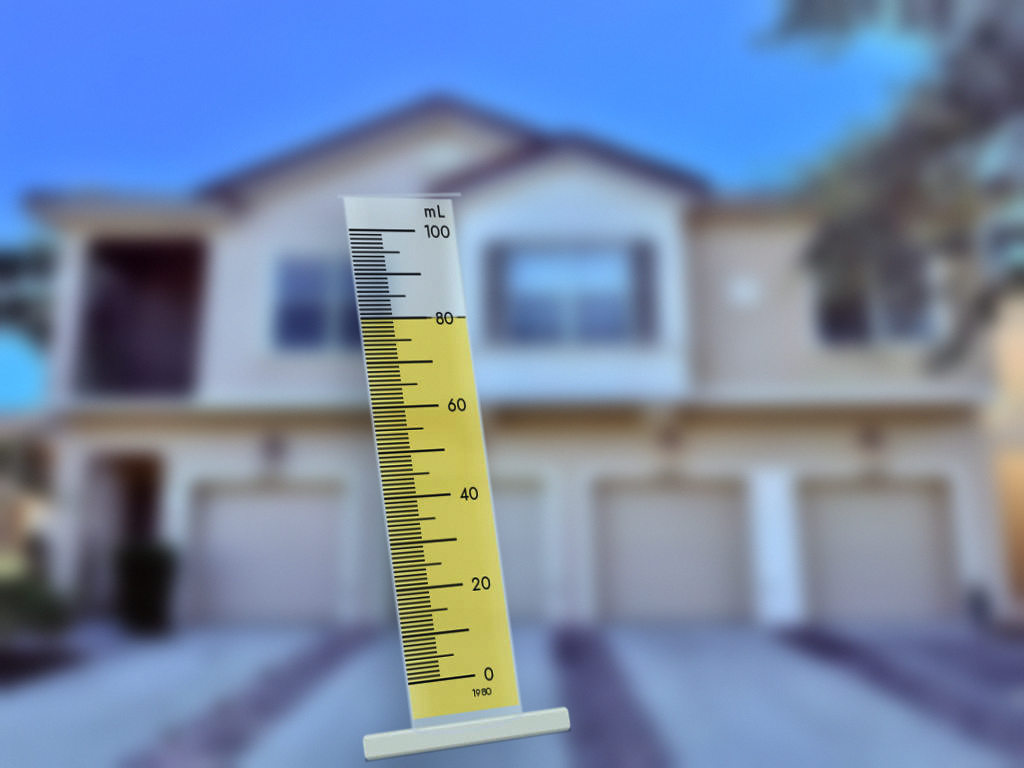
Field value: 80 (mL)
